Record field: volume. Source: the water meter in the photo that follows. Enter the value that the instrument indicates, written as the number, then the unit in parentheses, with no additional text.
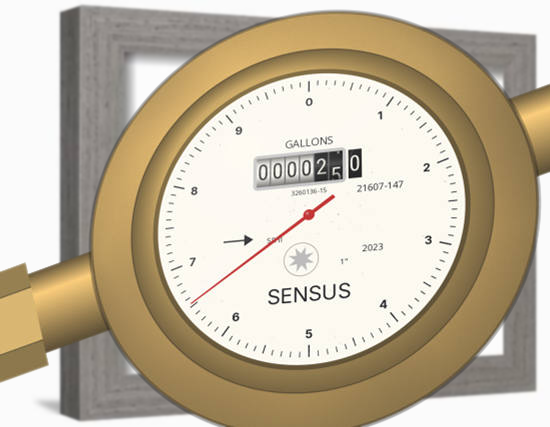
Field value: 246.5 (gal)
